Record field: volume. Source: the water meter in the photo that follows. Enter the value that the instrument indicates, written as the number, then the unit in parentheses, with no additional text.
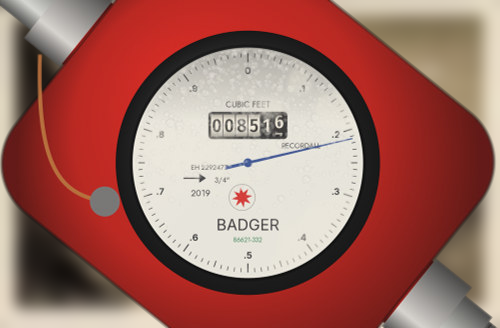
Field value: 8516.21 (ft³)
